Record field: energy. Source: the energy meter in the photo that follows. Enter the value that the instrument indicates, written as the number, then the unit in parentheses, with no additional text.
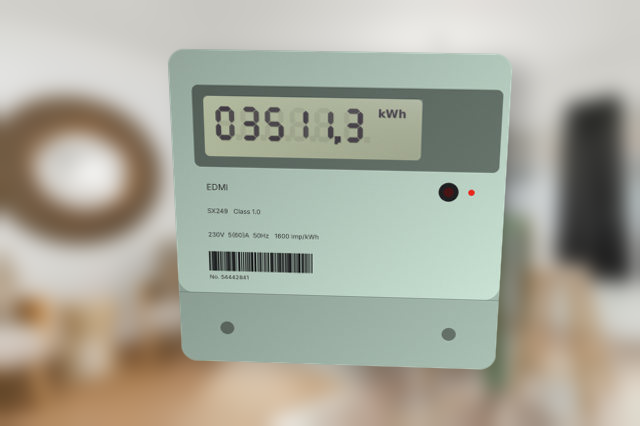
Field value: 3511.3 (kWh)
